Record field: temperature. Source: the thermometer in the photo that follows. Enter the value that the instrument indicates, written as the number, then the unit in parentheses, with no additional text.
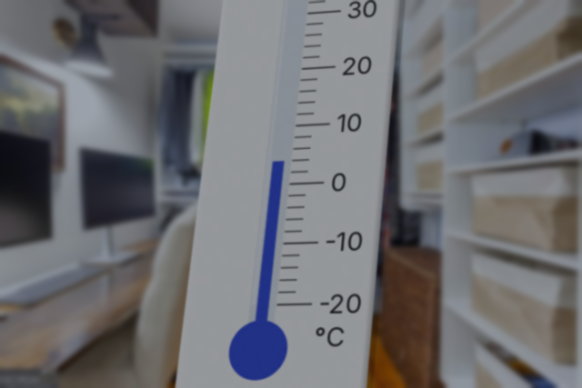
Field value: 4 (°C)
